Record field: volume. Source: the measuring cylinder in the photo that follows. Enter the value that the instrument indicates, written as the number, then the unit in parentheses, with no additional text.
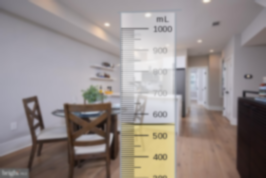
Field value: 550 (mL)
